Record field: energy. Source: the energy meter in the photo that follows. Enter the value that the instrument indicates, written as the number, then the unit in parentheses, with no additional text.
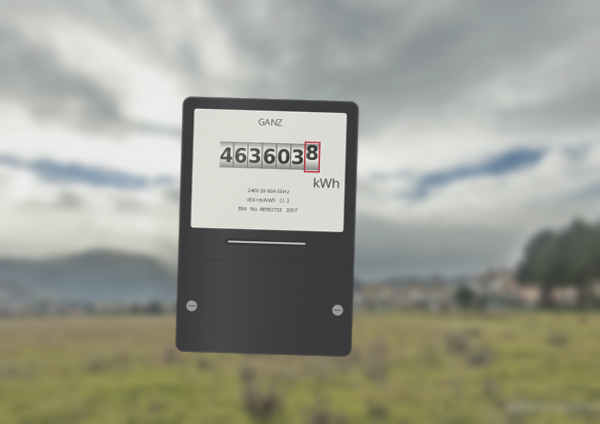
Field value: 463603.8 (kWh)
